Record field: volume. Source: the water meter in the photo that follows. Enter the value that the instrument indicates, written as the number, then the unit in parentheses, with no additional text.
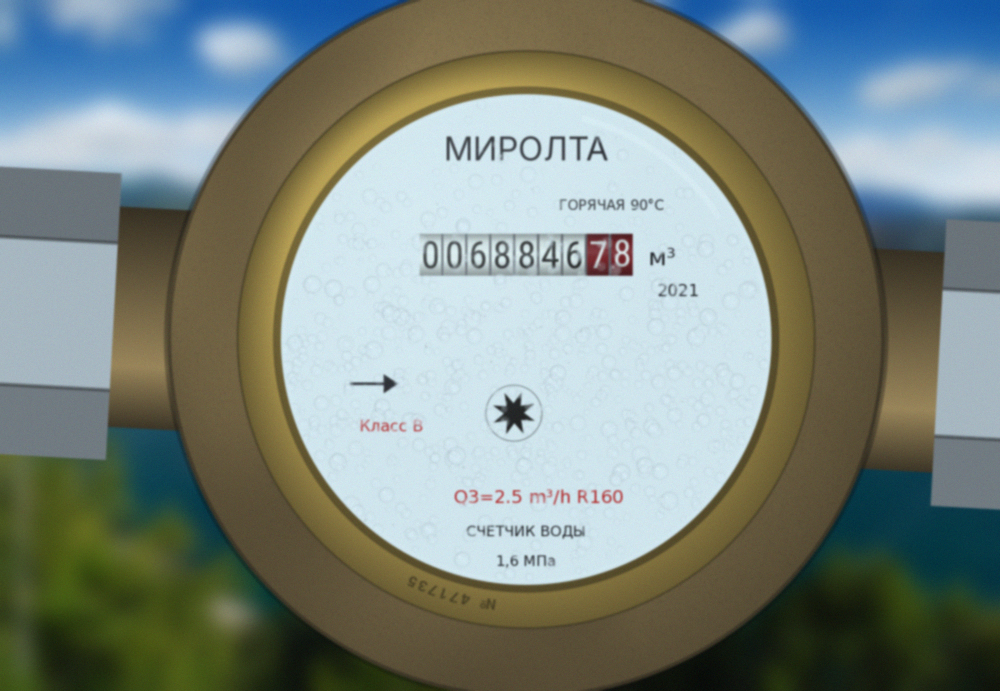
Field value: 68846.78 (m³)
